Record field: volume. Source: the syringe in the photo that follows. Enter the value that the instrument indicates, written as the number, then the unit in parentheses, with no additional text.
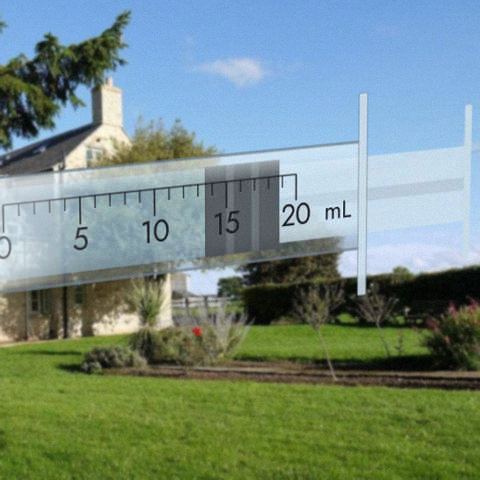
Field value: 13.5 (mL)
